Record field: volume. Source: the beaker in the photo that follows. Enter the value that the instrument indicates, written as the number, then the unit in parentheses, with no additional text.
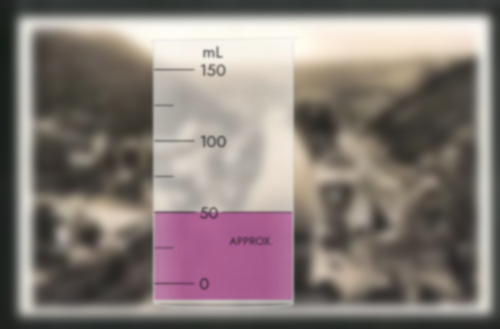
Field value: 50 (mL)
